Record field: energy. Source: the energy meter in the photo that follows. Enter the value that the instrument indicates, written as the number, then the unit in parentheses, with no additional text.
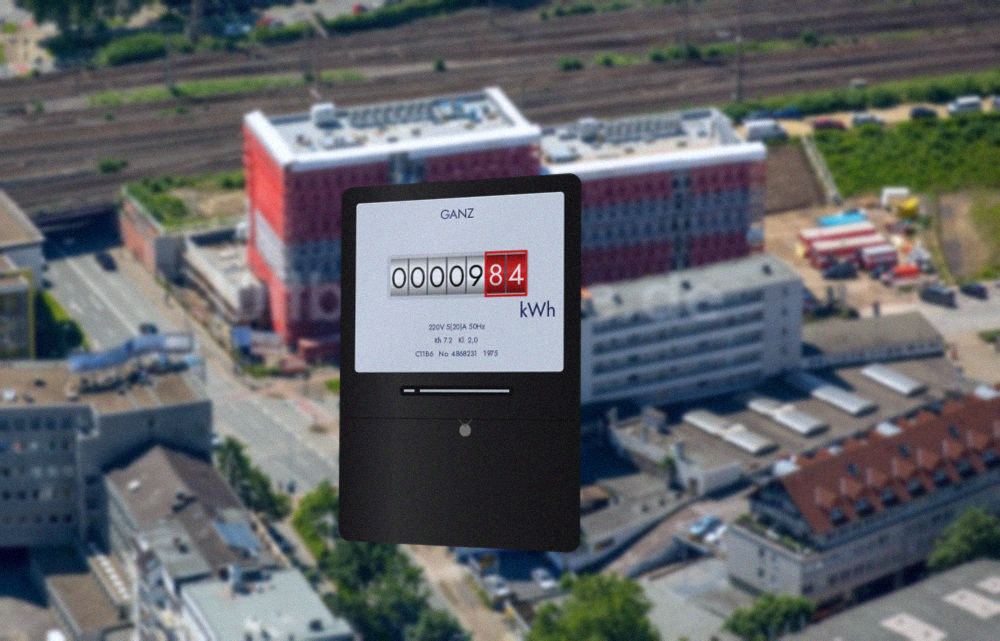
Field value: 9.84 (kWh)
